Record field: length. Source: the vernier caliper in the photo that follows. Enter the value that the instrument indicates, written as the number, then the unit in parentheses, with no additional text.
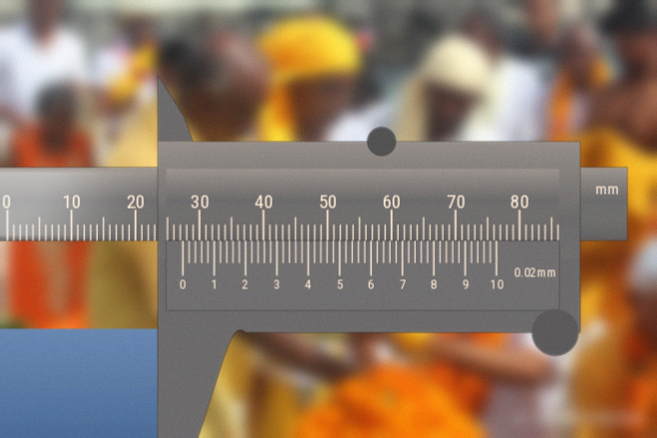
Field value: 27.4 (mm)
